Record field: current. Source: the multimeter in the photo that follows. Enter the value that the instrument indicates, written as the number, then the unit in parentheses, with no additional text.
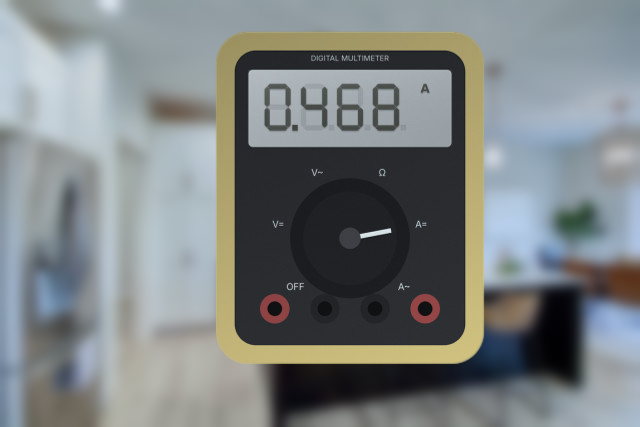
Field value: 0.468 (A)
